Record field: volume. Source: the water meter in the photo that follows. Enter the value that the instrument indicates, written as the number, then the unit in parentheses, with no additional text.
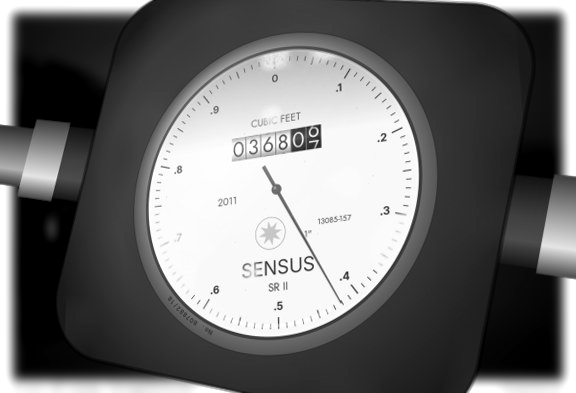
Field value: 36806.42 (ft³)
